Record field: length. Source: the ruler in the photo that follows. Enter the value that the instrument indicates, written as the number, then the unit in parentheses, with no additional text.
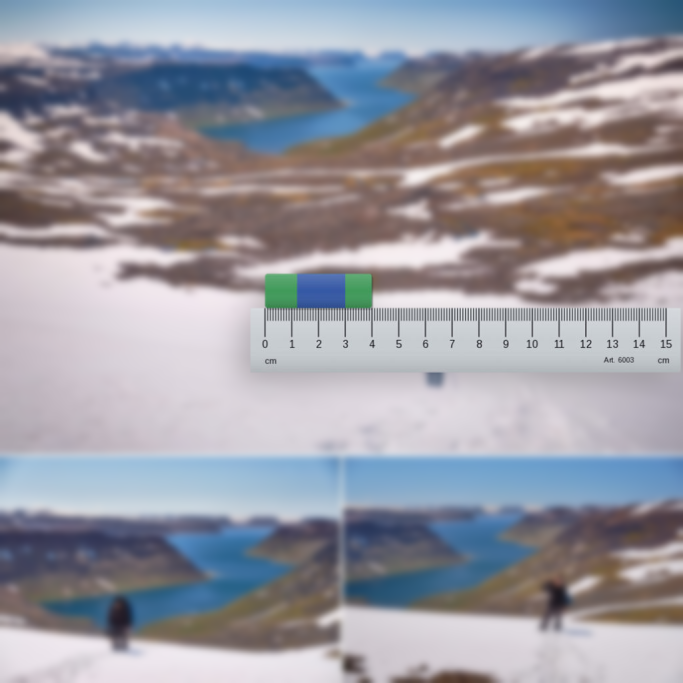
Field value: 4 (cm)
